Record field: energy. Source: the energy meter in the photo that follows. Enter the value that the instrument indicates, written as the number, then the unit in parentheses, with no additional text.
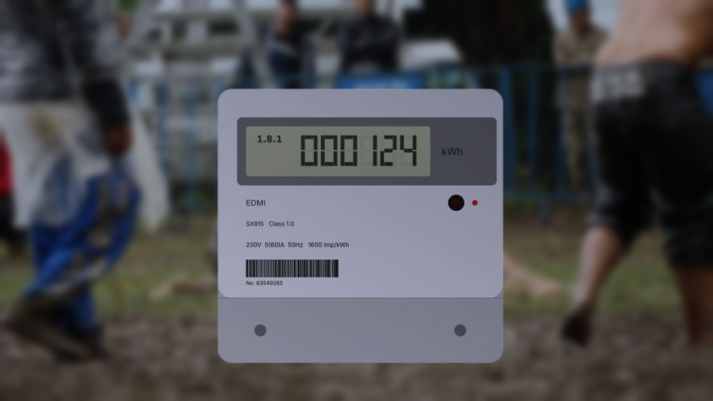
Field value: 124 (kWh)
